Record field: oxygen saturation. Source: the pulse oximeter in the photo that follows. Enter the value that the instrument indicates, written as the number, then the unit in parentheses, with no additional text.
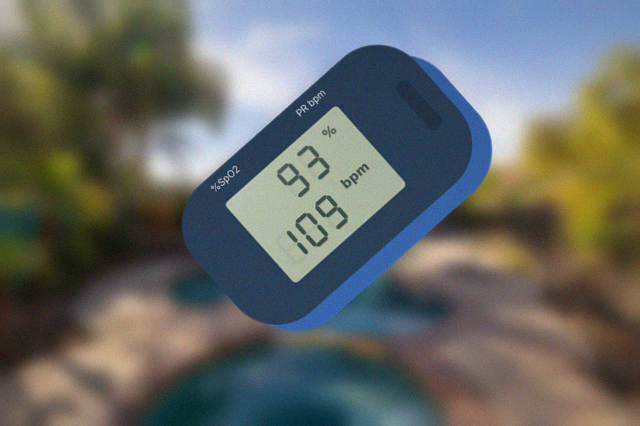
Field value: 93 (%)
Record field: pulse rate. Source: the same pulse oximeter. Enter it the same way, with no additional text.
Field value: 109 (bpm)
